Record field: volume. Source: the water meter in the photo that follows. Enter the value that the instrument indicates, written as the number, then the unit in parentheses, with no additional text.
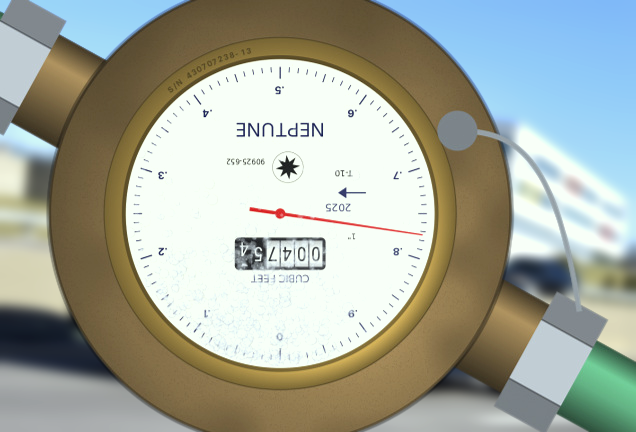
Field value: 4753.77 (ft³)
